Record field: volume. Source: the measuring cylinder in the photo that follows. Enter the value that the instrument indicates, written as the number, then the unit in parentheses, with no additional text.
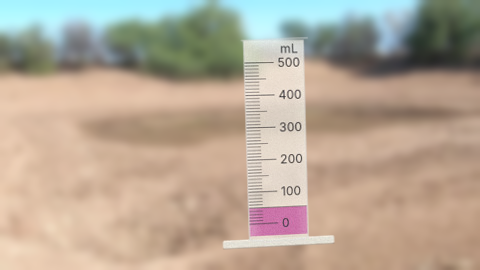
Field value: 50 (mL)
